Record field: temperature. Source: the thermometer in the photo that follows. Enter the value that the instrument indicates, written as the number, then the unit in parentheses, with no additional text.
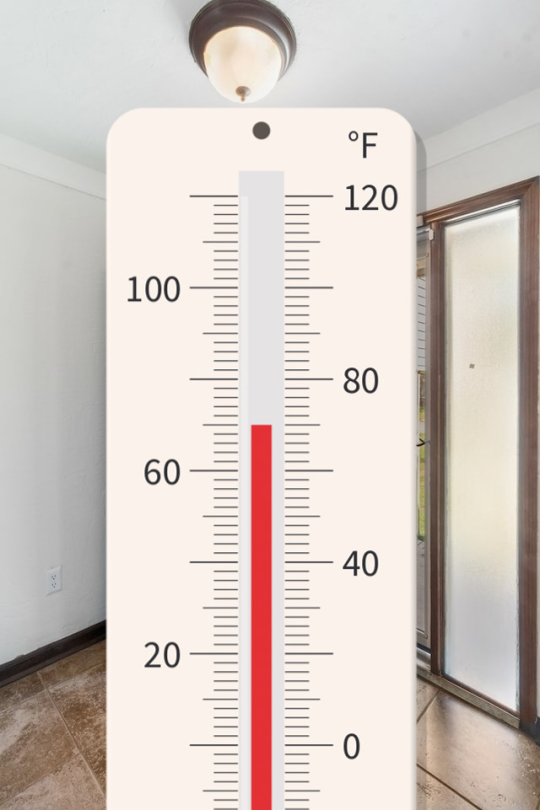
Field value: 70 (°F)
